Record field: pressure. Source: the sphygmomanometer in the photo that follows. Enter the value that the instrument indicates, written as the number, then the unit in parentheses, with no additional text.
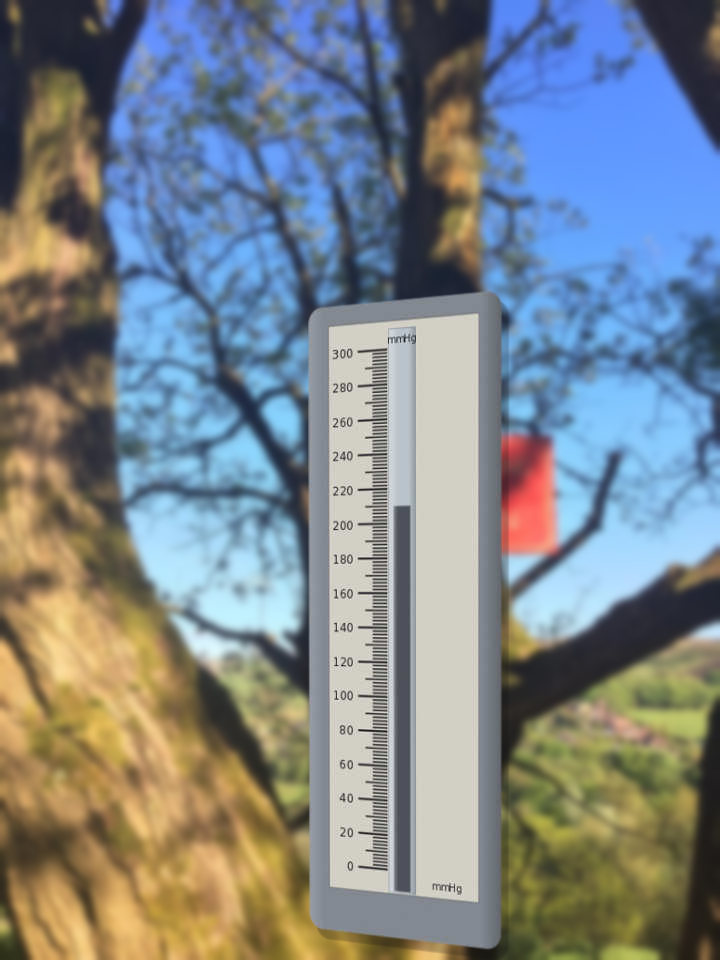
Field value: 210 (mmHg)
